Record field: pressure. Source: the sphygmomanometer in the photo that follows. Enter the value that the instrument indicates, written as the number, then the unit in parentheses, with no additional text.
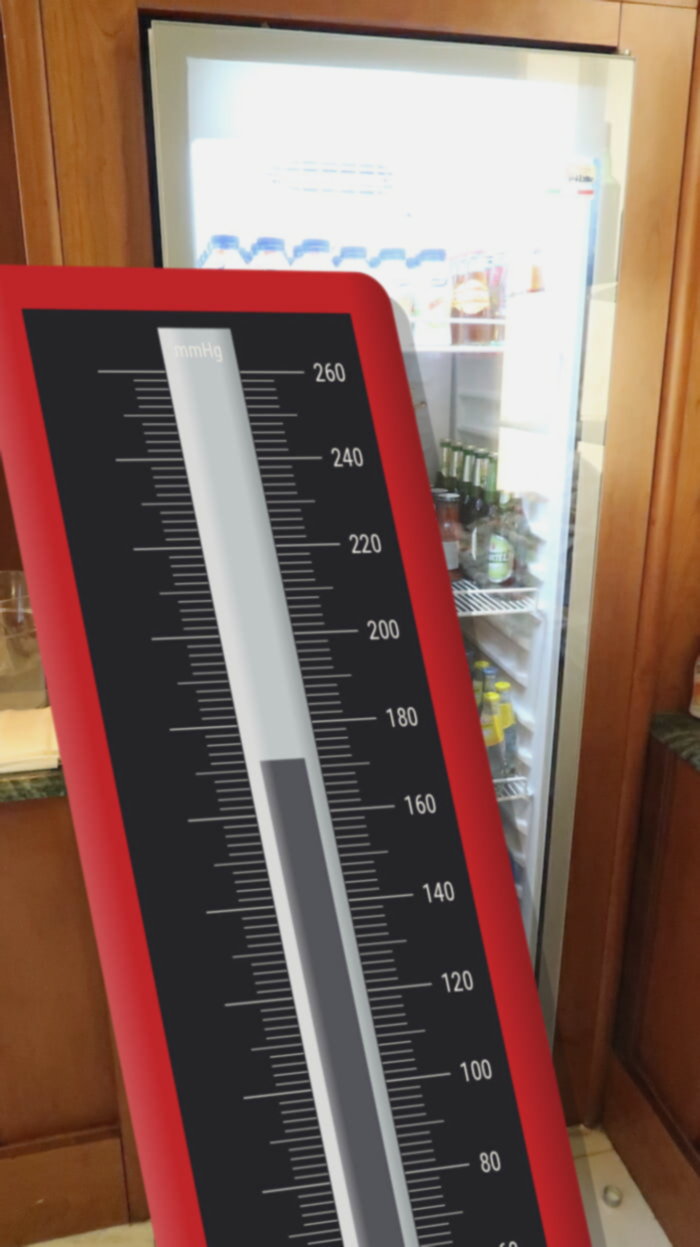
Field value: 172 (mmHg)
